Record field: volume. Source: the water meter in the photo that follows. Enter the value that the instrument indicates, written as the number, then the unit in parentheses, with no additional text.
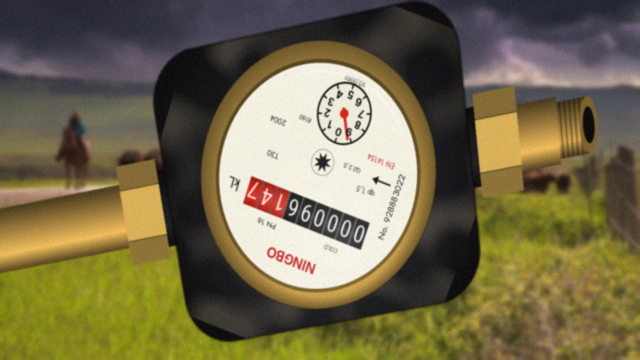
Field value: 96.1469 (kL)
